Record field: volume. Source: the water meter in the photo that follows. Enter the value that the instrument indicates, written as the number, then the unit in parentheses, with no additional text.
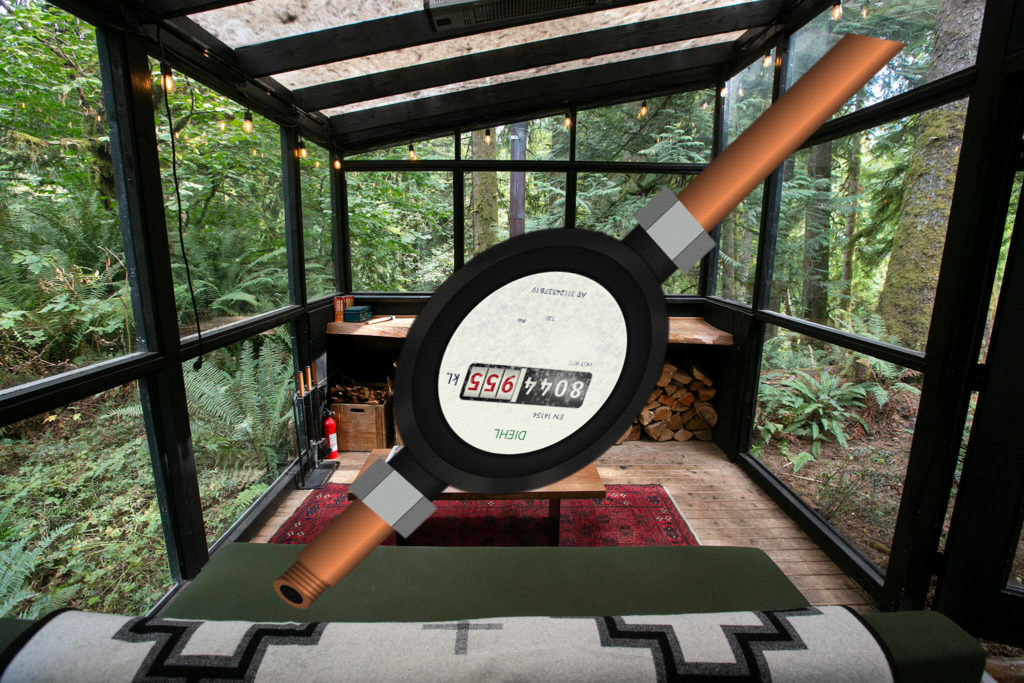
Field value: 8044.955 (kL)
